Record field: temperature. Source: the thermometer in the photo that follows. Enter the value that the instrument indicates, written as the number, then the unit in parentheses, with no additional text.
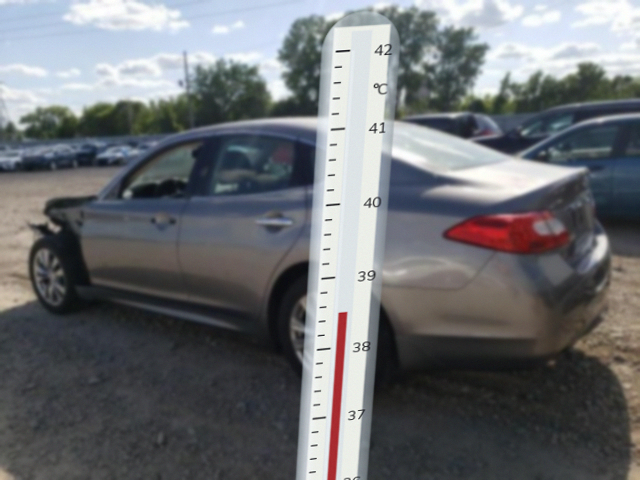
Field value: 38.5 (°C)
